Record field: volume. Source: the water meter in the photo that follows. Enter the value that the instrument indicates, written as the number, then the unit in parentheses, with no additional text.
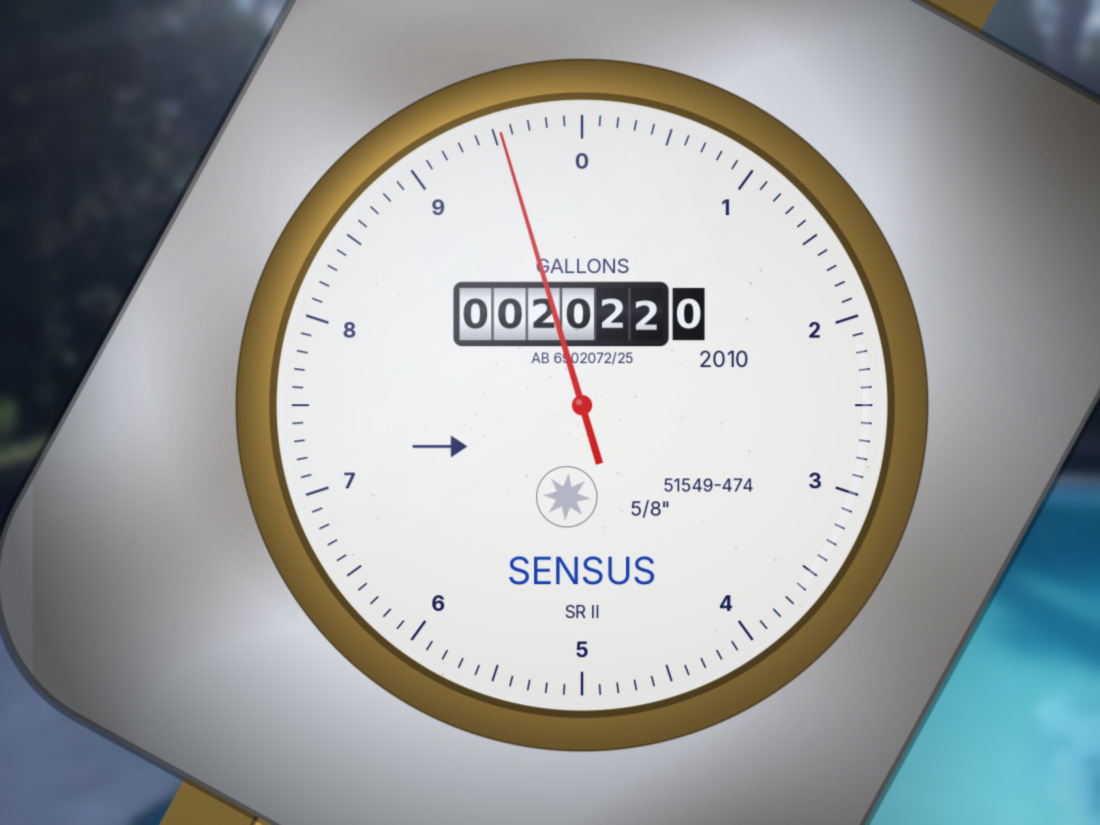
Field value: 20219.5 (gal)
